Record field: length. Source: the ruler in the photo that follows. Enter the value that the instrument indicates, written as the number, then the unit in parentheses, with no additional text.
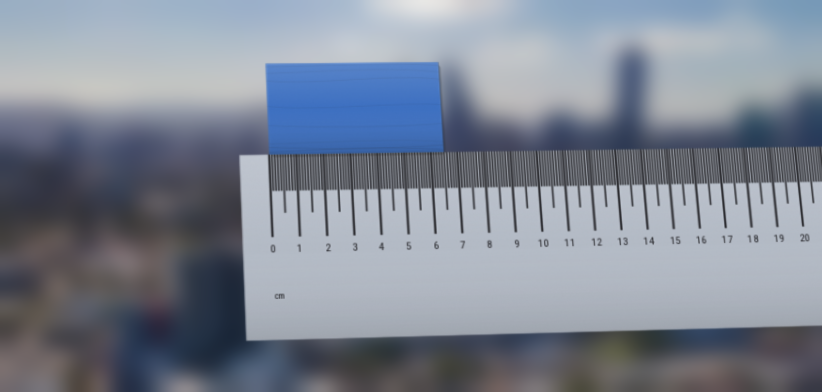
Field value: 6.5 (cm)
